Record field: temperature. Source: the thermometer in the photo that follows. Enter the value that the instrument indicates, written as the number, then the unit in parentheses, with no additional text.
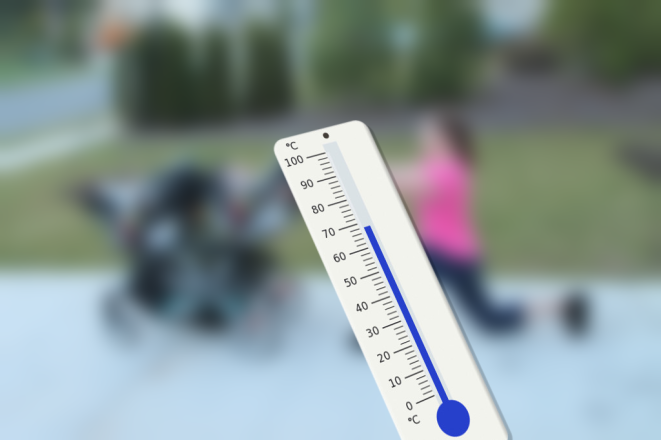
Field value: 68 (°C)
